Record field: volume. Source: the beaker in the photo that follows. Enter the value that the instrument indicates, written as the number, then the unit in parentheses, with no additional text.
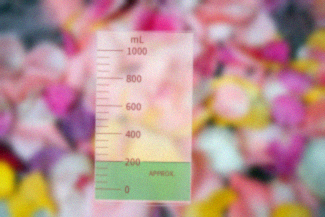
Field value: 200 (mL)
